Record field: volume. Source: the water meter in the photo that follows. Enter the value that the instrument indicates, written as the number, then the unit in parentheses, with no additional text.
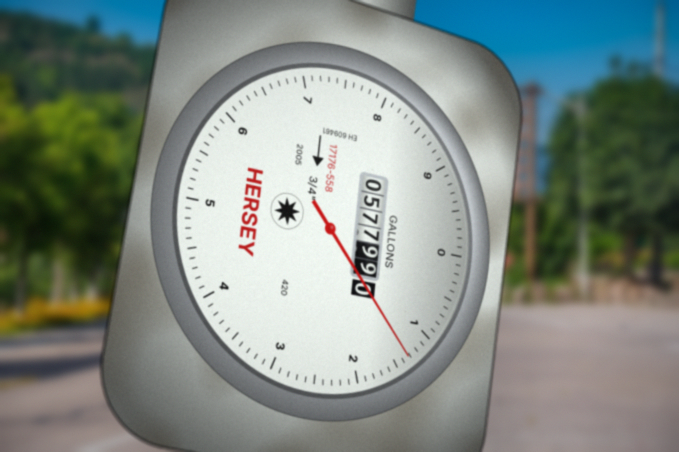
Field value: 577991.3 (gal)
